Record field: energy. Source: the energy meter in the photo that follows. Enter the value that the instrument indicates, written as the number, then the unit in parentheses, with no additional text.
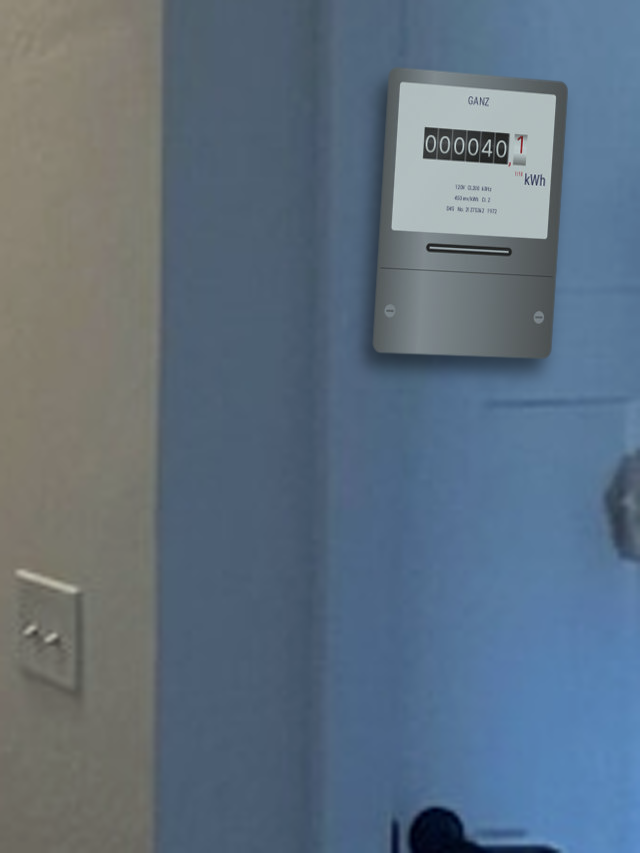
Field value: 40.1 (kWh)
